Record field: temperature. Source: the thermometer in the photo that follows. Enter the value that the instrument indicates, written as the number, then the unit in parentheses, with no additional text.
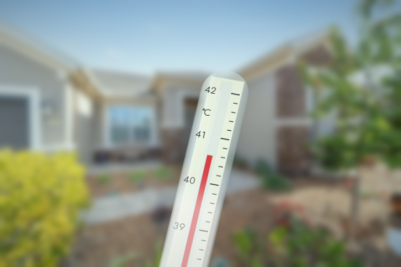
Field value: 40.6 (°C)
